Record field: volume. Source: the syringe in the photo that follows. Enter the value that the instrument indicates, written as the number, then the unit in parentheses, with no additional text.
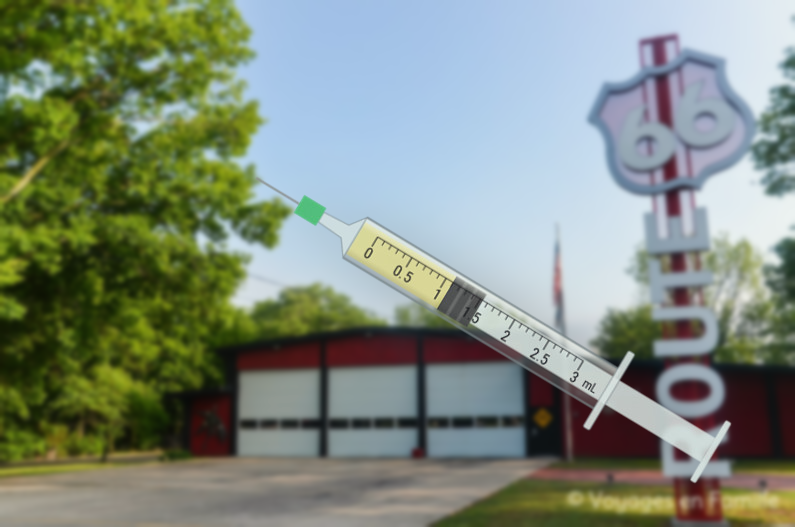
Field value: 1.1 (mL)
